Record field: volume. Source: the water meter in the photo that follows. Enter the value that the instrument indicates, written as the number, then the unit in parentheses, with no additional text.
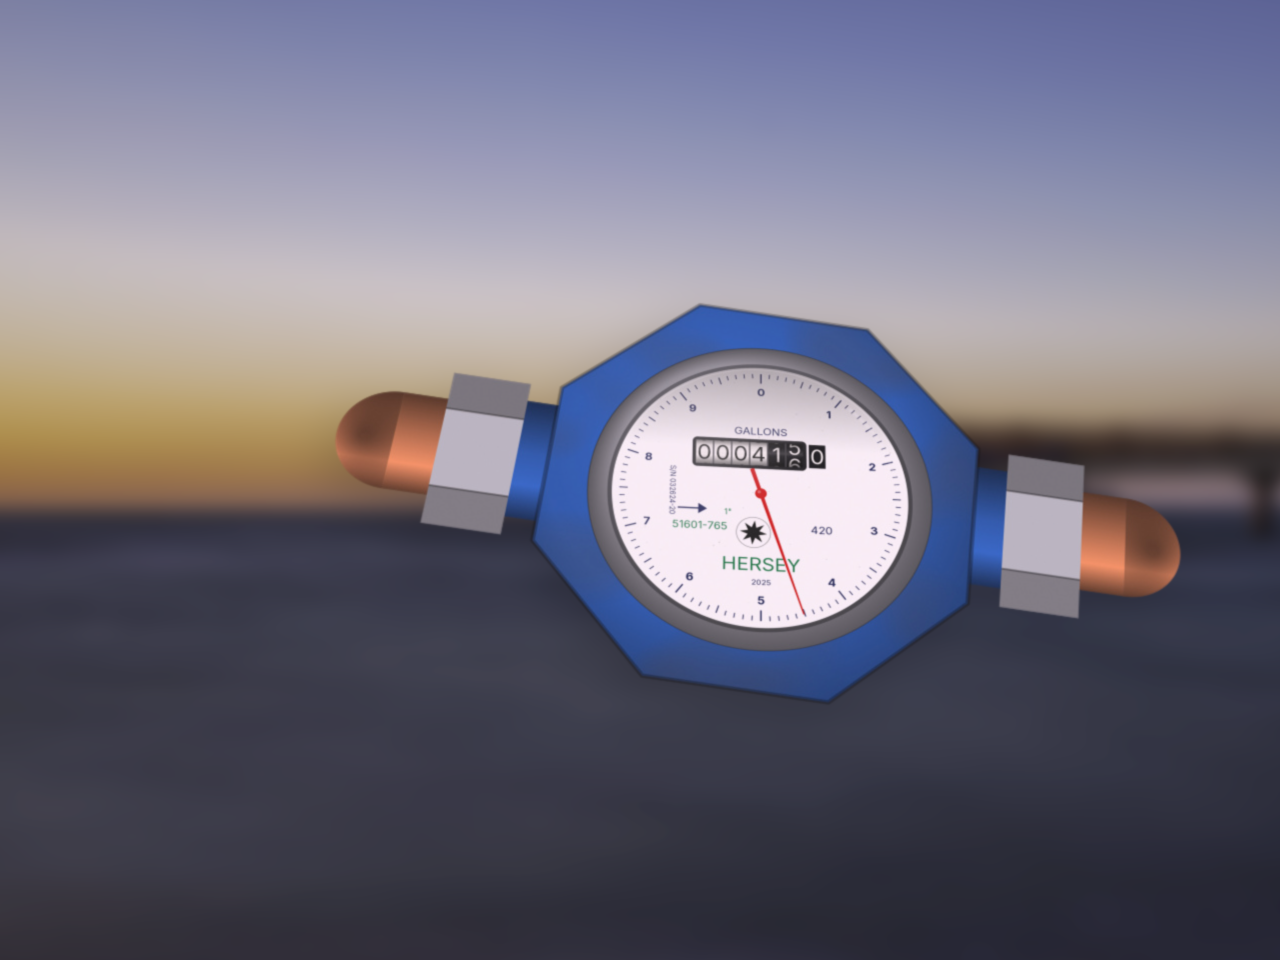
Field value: 4154.5 (gal)
